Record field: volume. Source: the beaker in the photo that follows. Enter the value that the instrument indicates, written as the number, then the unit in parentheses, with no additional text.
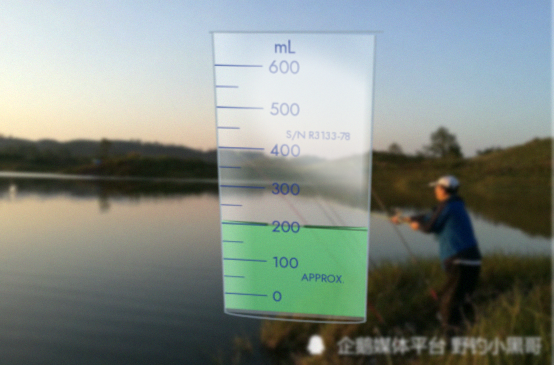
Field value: 200 (mL)
